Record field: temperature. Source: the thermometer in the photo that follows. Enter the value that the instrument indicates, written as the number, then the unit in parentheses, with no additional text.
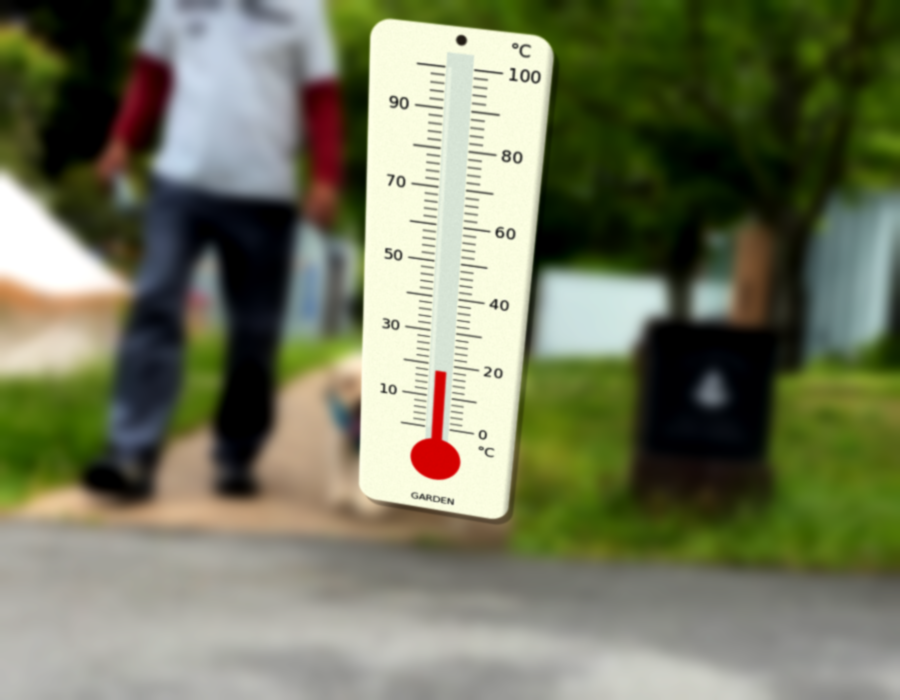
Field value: 18 (°C)
